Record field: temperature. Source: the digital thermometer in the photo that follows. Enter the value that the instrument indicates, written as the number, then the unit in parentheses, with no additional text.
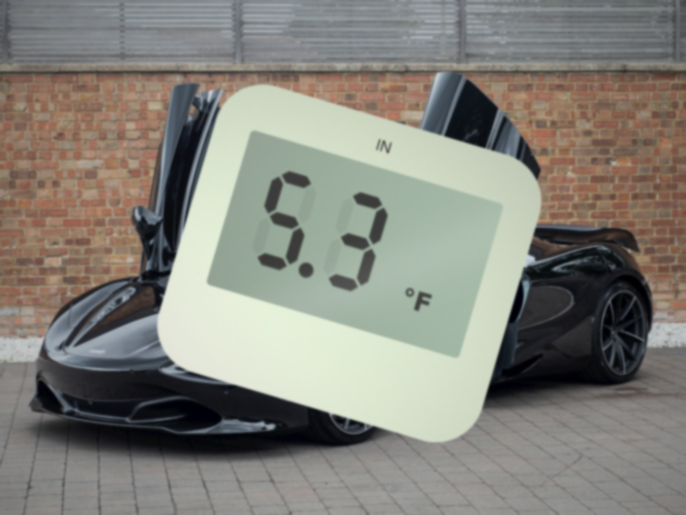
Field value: 5.3 (°F)
